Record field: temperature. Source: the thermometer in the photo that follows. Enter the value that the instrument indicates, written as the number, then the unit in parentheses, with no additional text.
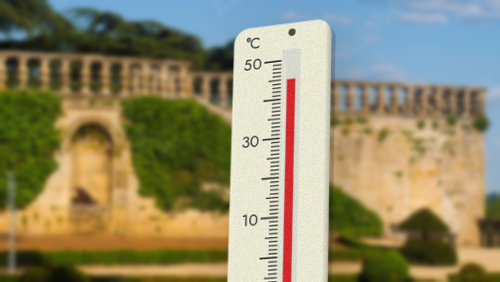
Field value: 45 (°C)
